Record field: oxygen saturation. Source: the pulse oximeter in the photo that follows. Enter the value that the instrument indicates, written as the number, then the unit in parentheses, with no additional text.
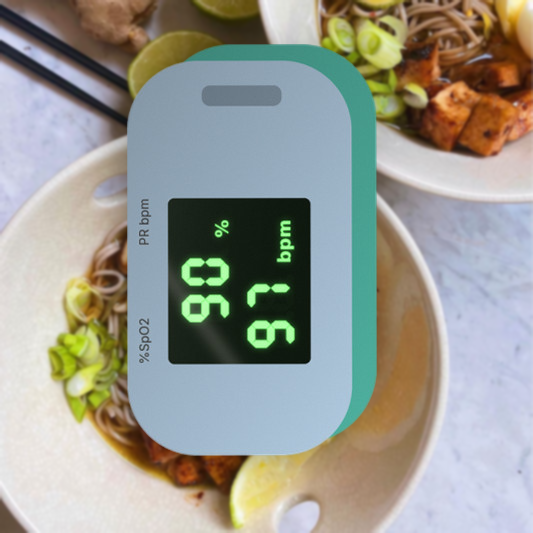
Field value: 90 (%)
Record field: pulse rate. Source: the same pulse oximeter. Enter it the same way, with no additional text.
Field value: 97 (bpm)
